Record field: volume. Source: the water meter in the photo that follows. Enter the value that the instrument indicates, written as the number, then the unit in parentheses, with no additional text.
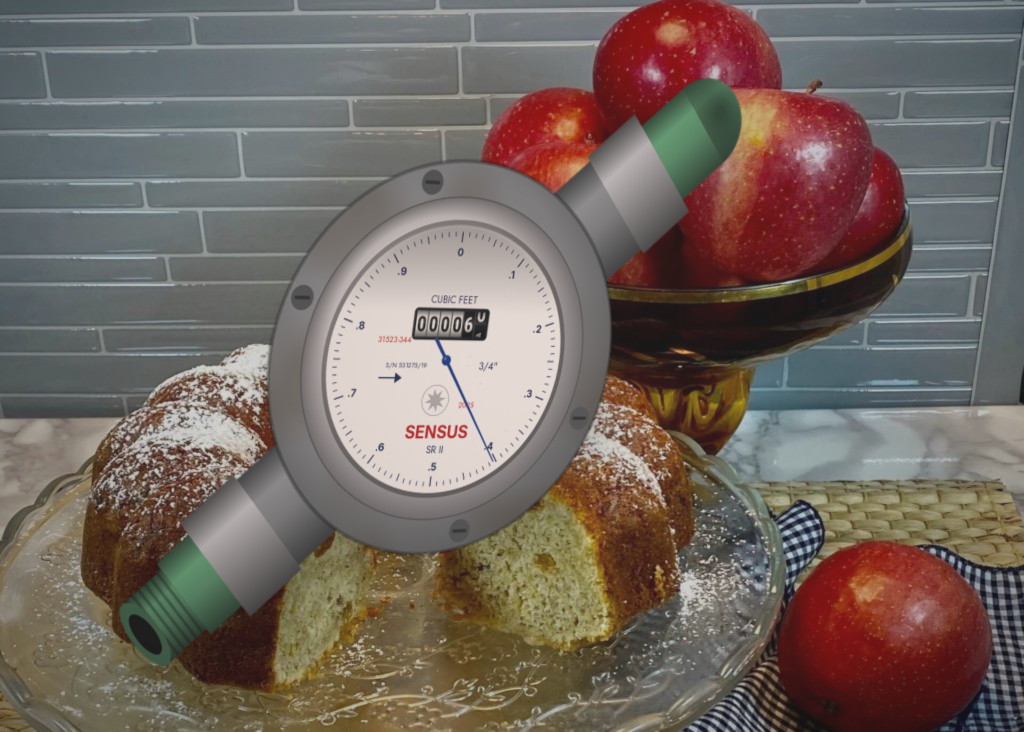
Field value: 60.40 (ft³)
